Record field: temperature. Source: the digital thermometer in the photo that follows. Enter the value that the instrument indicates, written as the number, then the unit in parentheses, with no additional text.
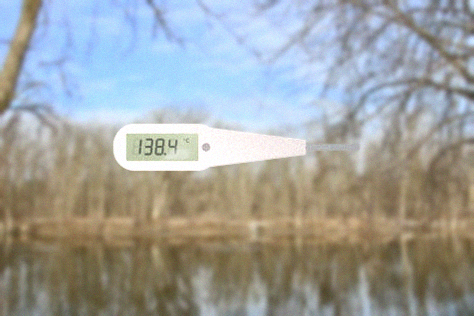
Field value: 138.4 (°C)
